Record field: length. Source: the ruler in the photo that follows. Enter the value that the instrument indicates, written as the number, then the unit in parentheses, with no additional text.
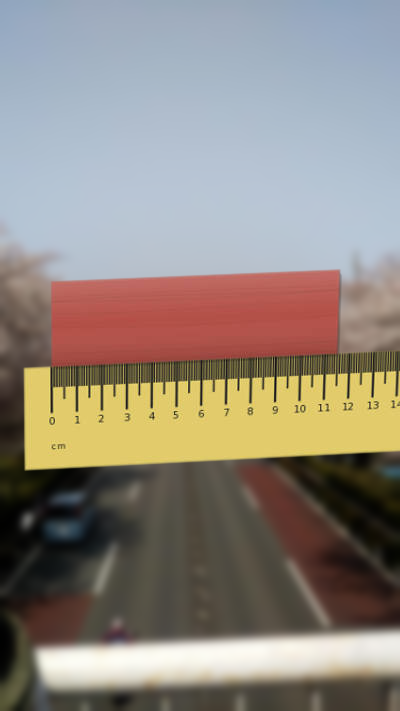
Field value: 11.5 (cm)
